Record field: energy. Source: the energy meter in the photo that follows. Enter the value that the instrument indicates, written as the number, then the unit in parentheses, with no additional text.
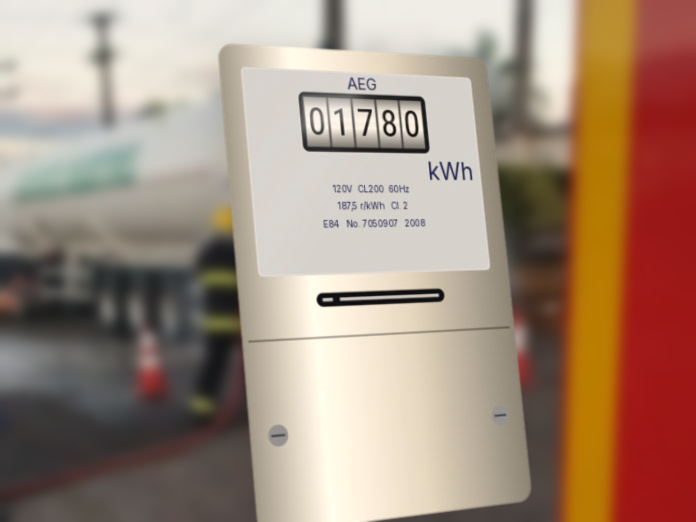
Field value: 1780 (kWh)
